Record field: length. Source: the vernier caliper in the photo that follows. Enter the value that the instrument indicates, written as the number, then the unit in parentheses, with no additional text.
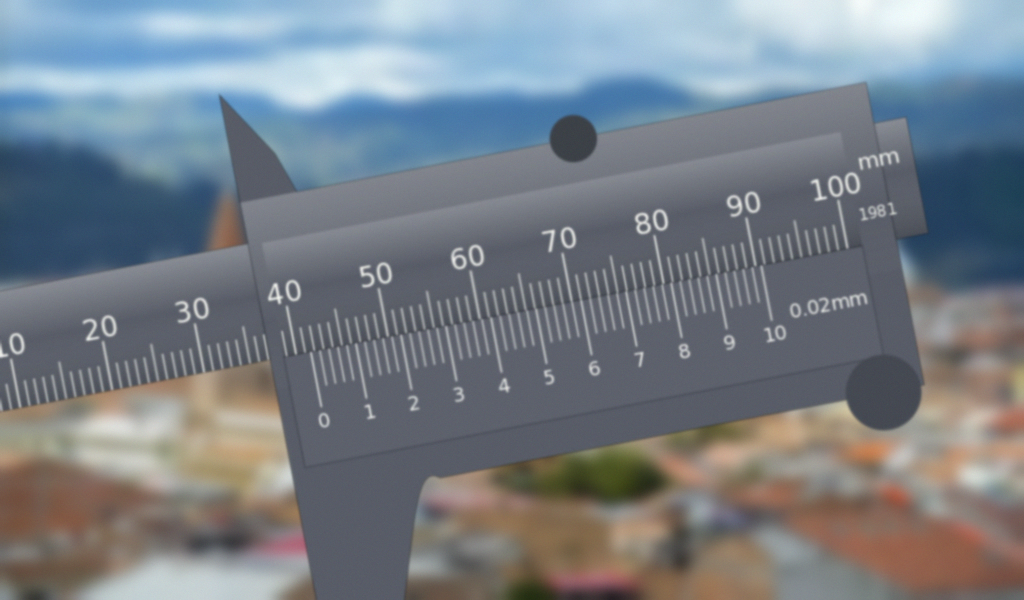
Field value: 41.6 (mm)
